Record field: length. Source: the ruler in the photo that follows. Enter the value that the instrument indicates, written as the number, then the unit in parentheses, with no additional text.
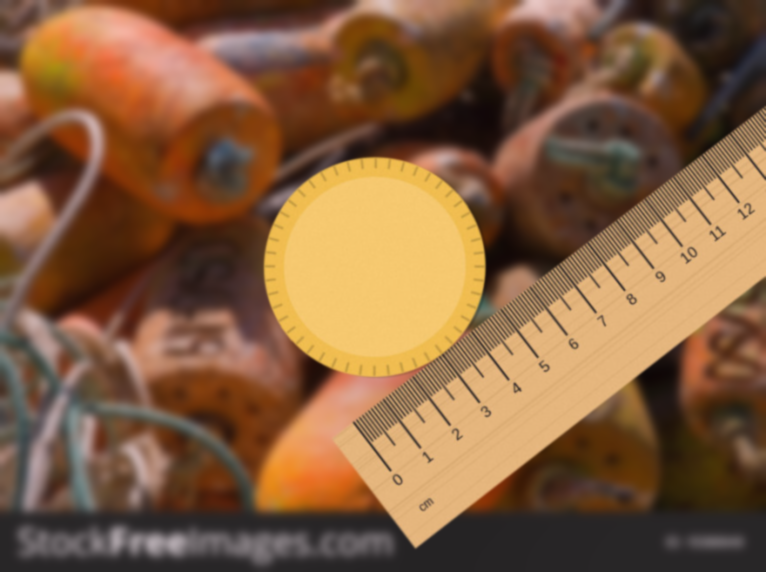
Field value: 6 (cm)
